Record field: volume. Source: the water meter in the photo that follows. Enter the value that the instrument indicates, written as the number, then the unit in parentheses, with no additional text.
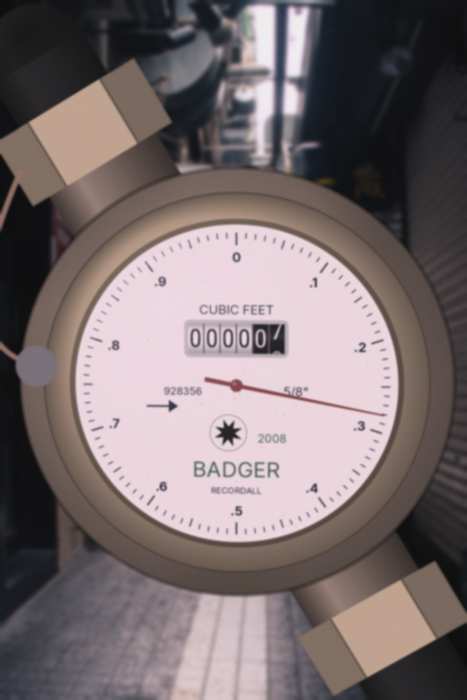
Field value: 7.28 (ft³)
